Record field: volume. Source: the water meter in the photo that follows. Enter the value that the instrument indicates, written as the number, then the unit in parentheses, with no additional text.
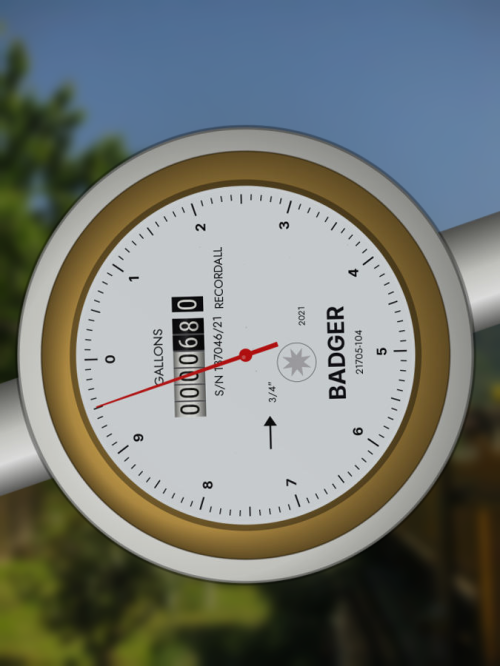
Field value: 679.5 (gal)
